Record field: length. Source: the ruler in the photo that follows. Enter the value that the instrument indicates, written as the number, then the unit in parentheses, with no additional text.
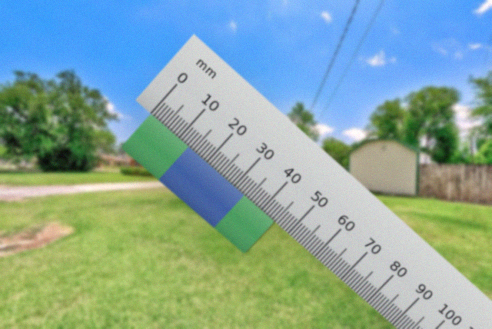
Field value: 45 (mm)
